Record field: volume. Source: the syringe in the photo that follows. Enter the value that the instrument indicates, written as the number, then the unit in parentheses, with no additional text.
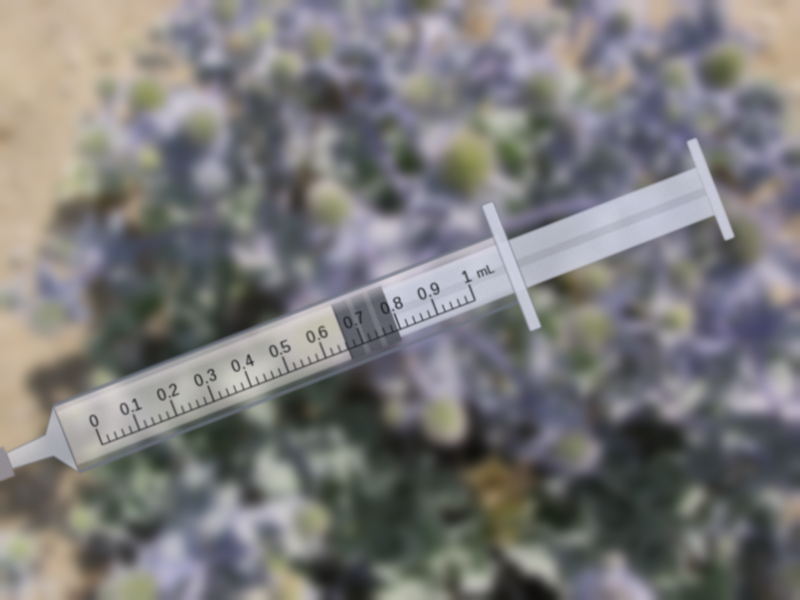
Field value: 0.66 (mL)
